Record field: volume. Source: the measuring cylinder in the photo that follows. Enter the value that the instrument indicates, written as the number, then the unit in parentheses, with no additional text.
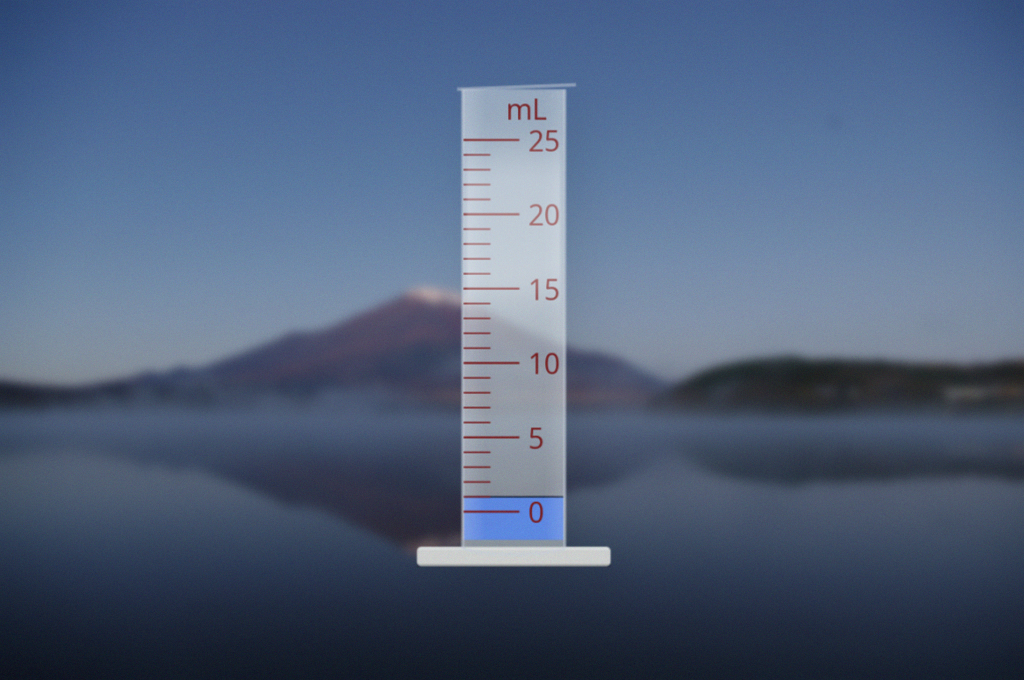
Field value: 1 (mL)
